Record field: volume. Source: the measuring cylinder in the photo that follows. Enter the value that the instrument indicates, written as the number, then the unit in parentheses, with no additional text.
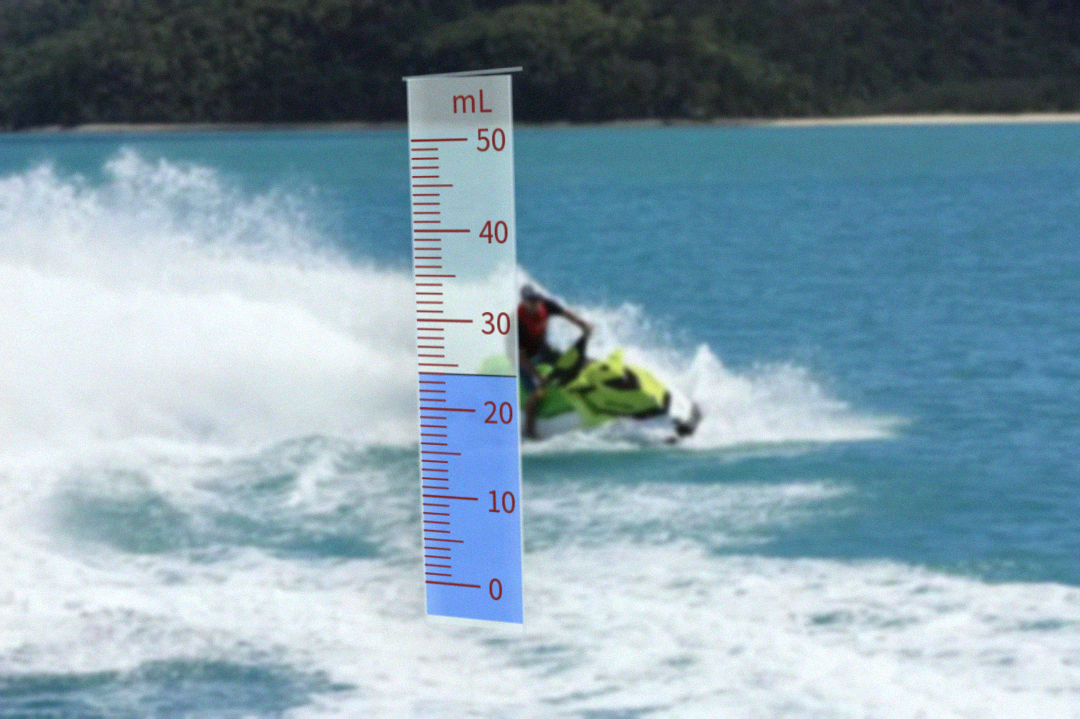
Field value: 24 (mL)
